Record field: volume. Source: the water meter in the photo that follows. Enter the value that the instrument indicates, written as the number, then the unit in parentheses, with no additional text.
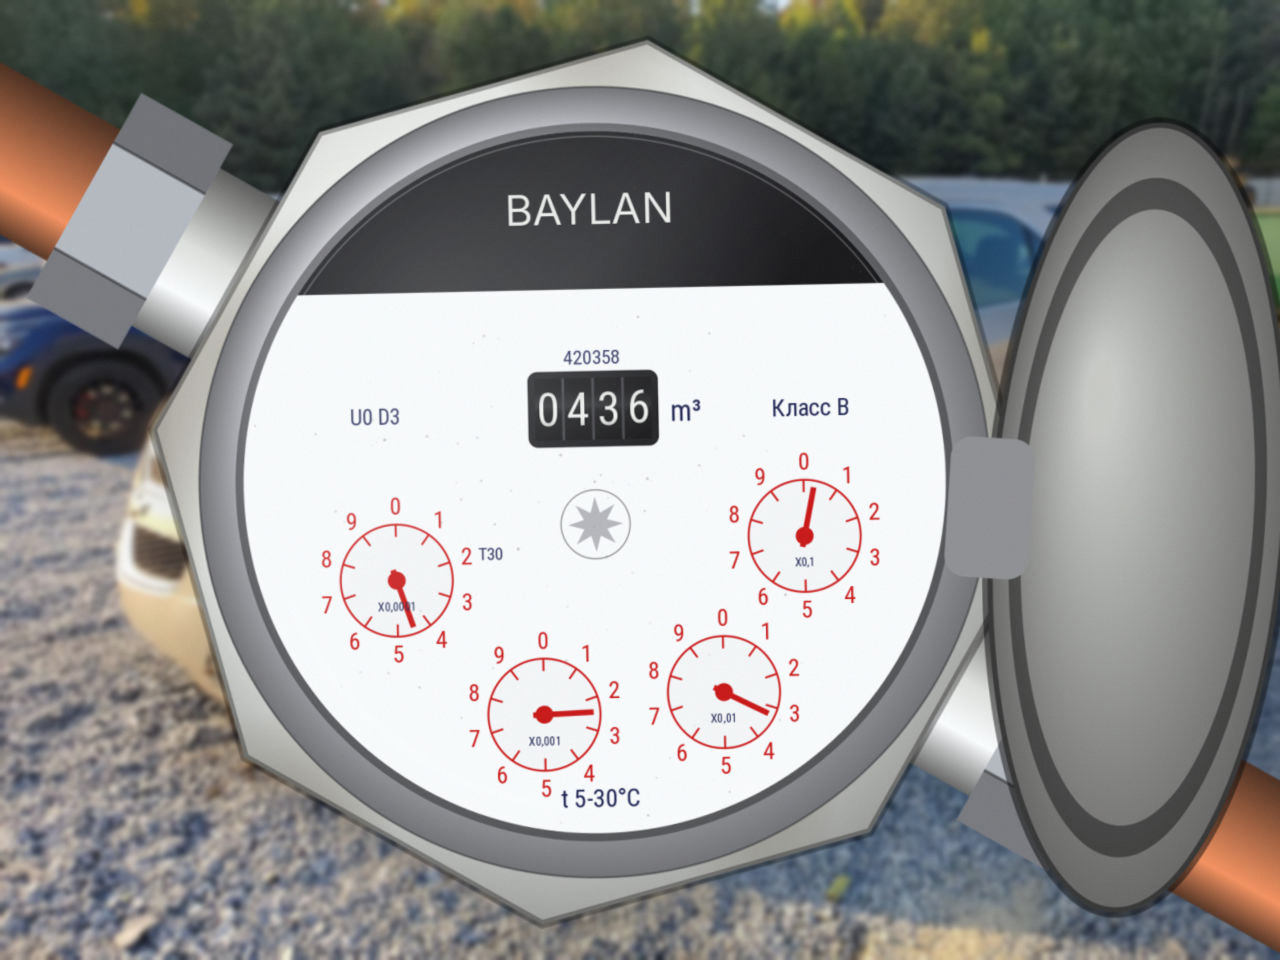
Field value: 436.0324 (m³)
